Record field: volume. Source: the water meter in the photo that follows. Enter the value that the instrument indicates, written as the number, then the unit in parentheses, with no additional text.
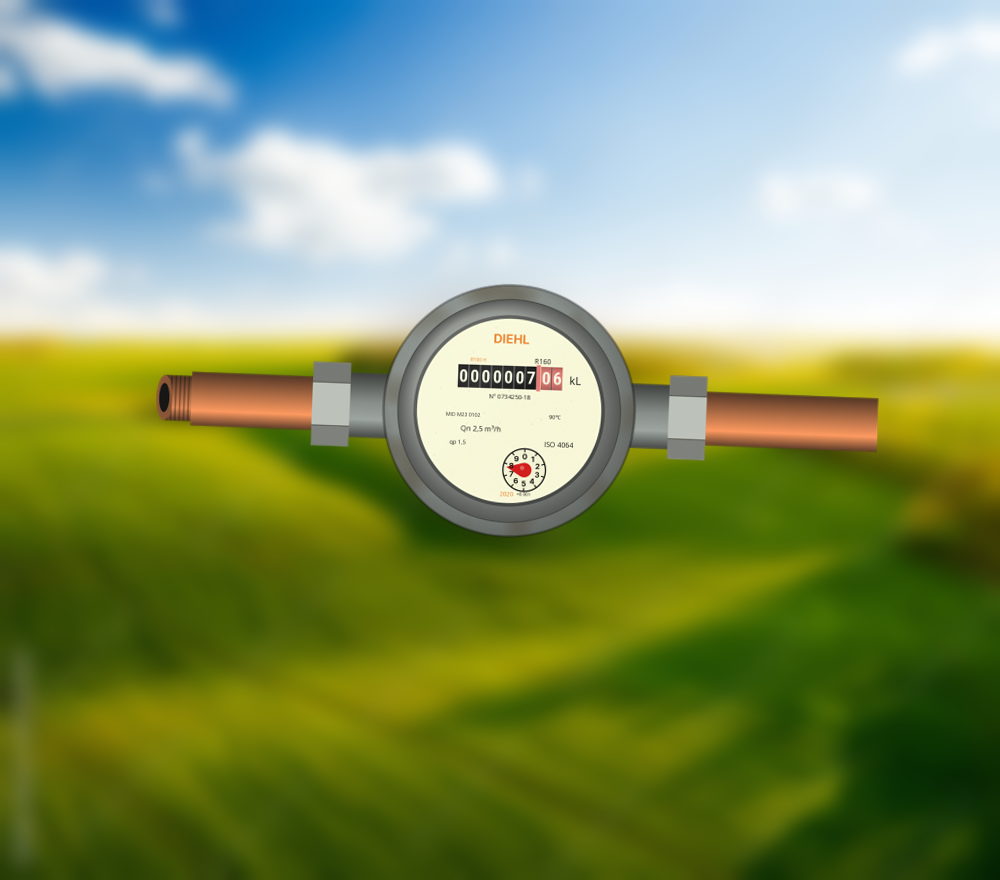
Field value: 7.067 (kL)
